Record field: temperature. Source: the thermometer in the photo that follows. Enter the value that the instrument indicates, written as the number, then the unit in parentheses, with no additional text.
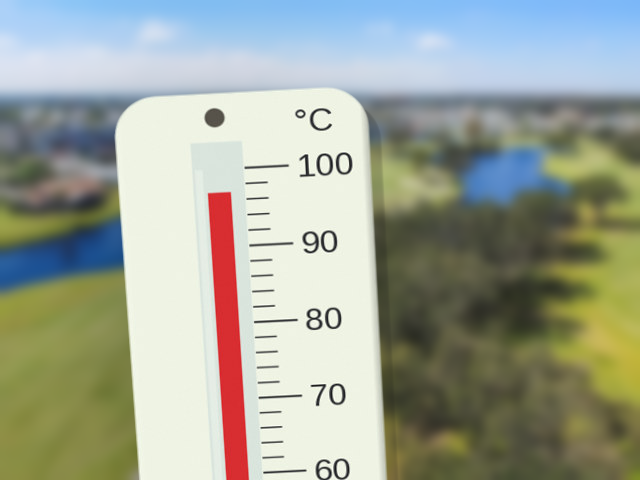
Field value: 97 (°C)
